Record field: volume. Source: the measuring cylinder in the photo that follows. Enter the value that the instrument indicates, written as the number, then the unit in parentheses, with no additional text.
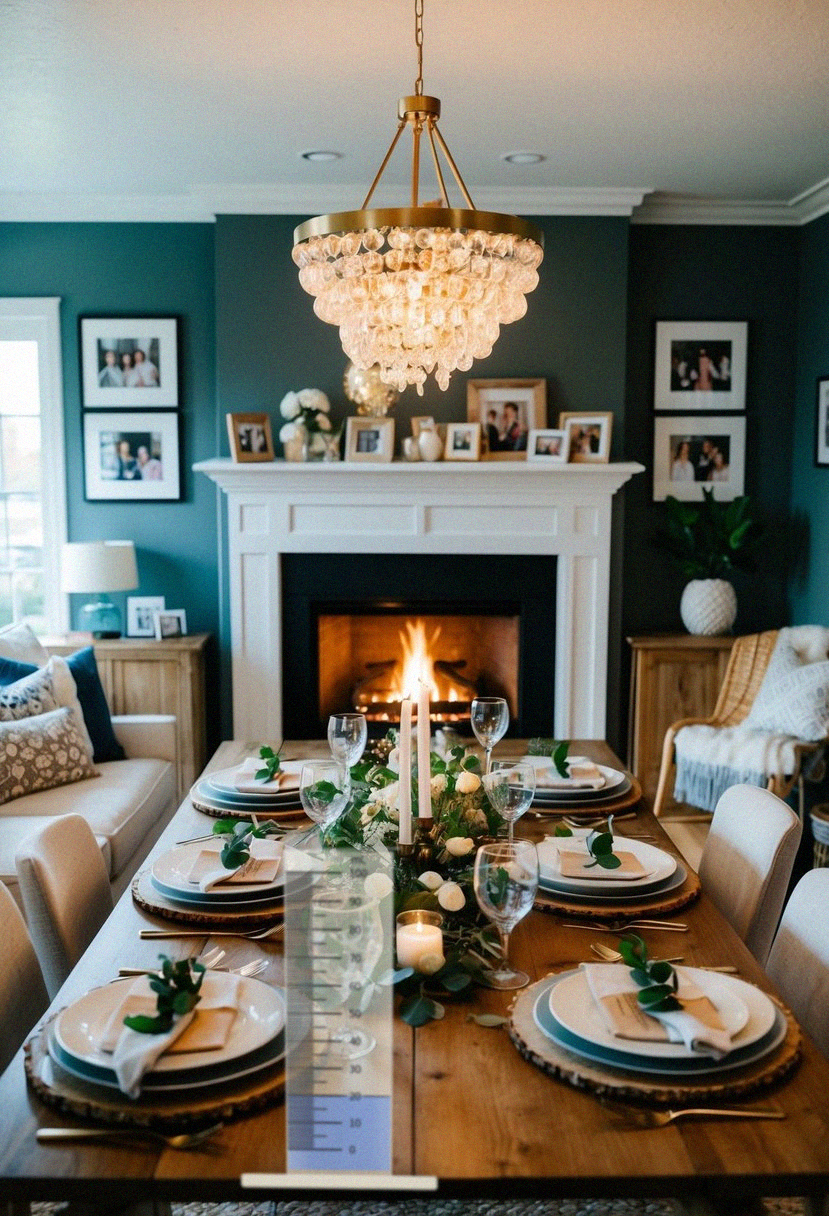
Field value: 20 (mL)
